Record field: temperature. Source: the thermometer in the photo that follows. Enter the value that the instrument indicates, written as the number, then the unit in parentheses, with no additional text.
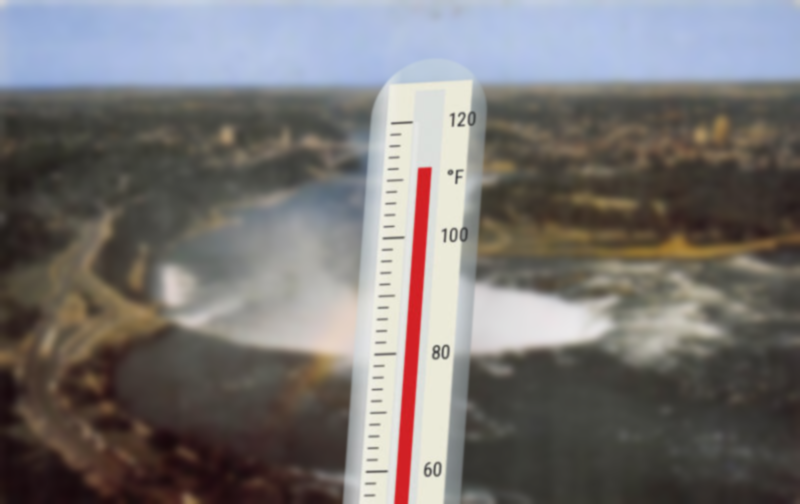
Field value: 112 (°F)
